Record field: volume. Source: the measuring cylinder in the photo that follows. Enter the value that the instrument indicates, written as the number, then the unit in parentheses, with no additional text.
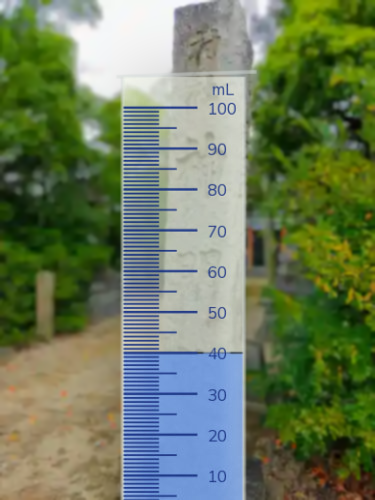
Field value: 40 (mL)
